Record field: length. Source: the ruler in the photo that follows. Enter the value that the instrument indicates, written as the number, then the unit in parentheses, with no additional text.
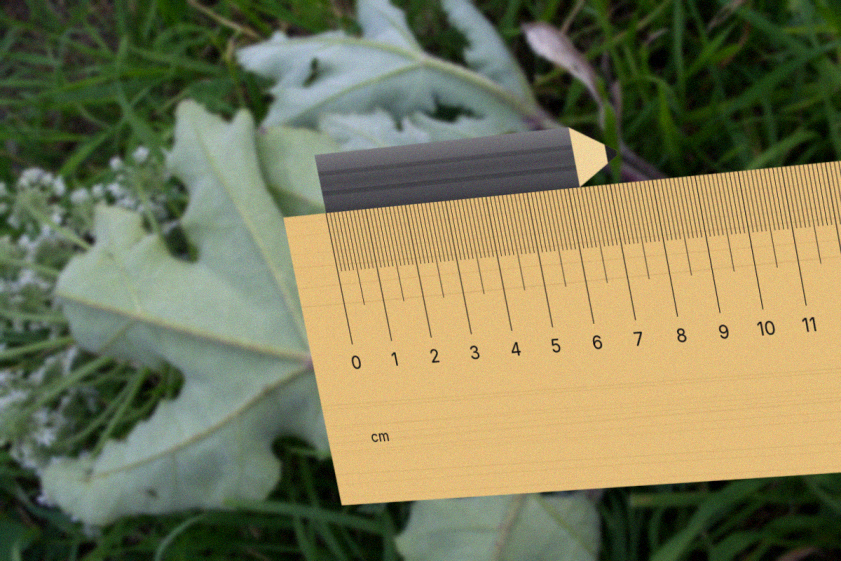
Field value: 7.3 (cm)
